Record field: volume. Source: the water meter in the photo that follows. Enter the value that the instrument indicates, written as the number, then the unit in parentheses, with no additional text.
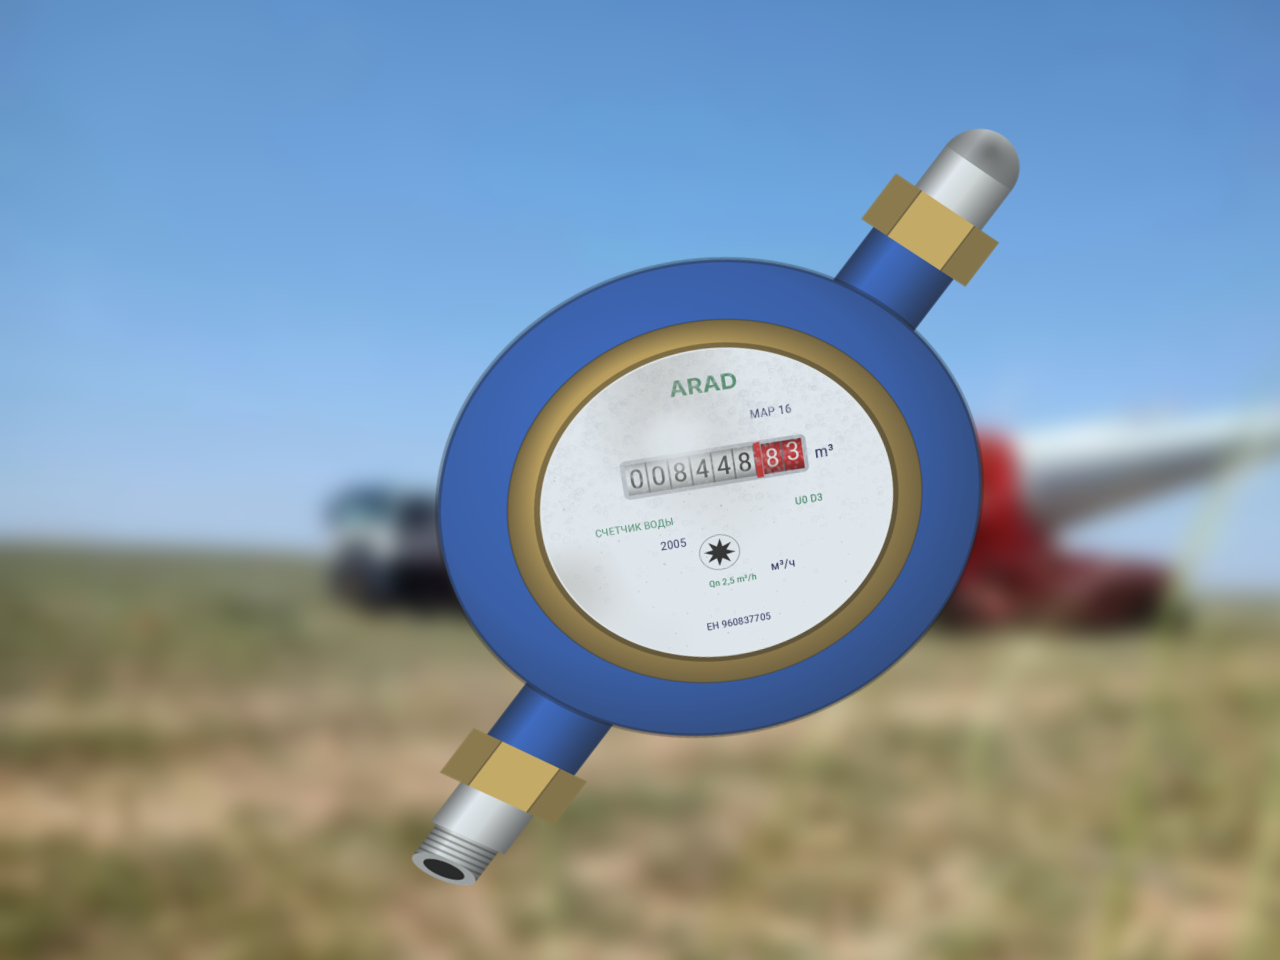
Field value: 8448.83 (m³)
